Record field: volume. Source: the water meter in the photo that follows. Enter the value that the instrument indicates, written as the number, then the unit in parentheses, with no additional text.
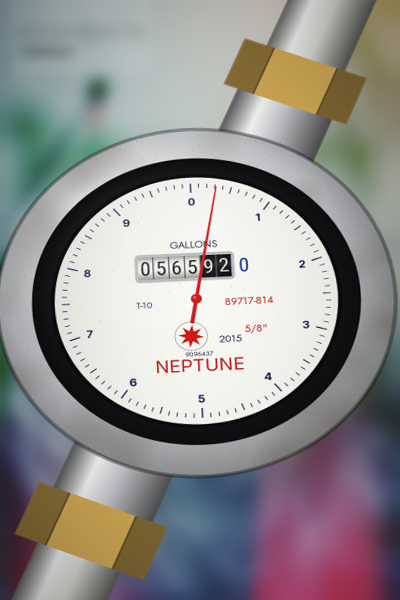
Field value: 565920.3 (gal)
